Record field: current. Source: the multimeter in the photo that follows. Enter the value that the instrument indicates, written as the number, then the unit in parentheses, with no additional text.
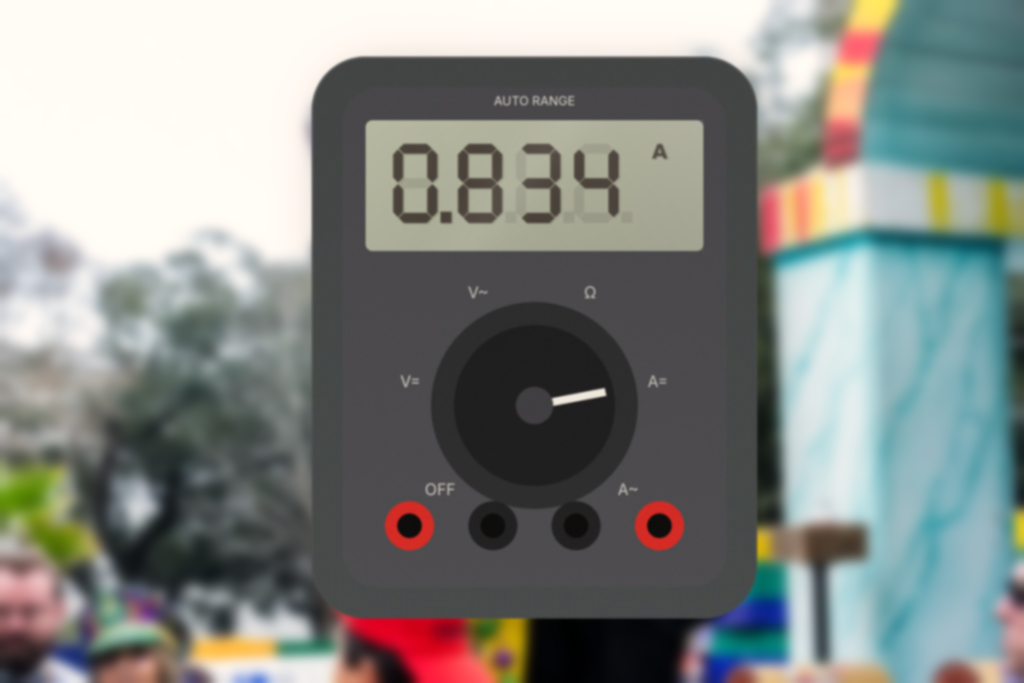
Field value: 0.834 (A)
